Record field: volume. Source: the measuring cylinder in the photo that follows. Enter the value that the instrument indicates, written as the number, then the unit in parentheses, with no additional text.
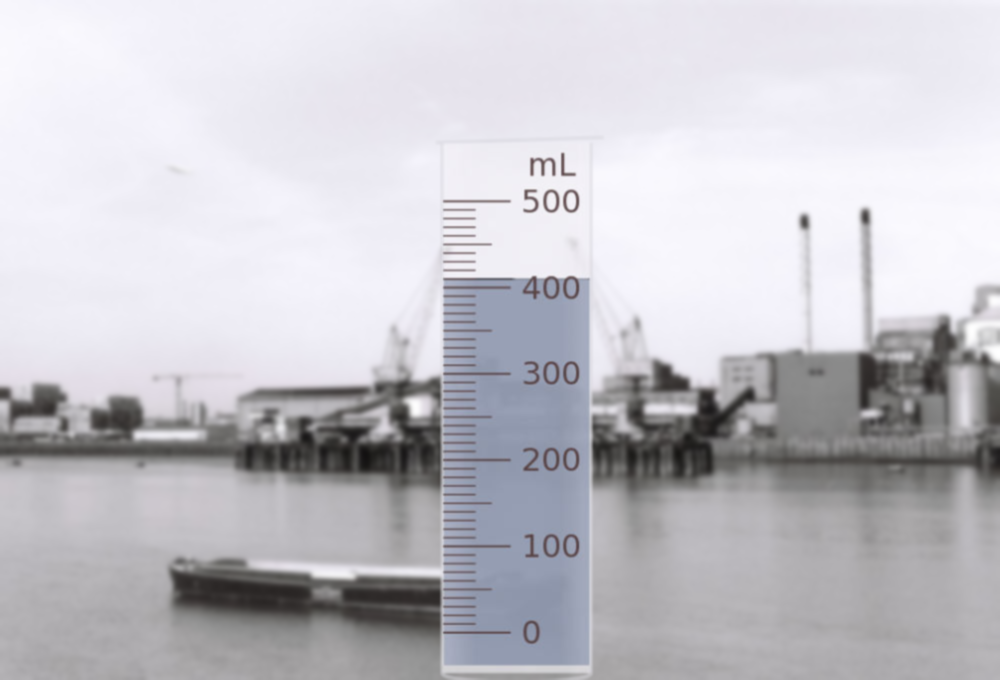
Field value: 410 (mL)
